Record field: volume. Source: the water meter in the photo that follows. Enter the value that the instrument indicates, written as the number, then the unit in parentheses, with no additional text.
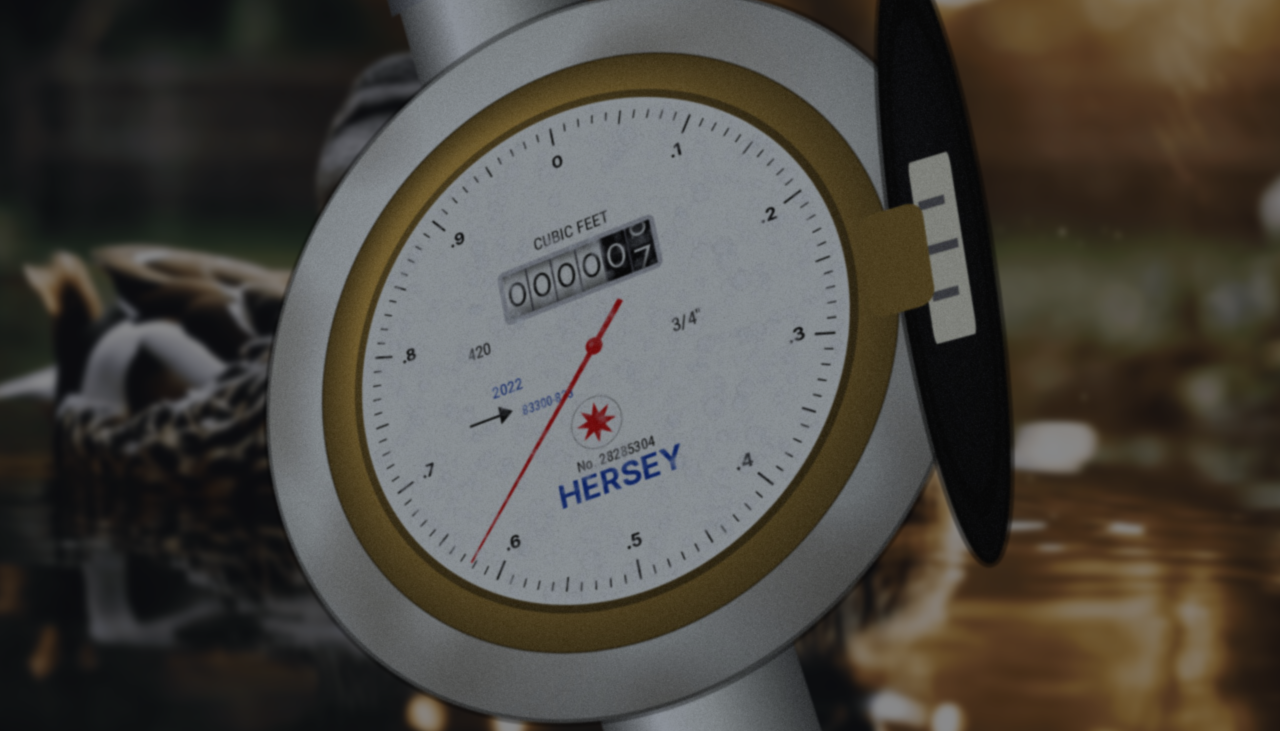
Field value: 6.62 (ft³)
